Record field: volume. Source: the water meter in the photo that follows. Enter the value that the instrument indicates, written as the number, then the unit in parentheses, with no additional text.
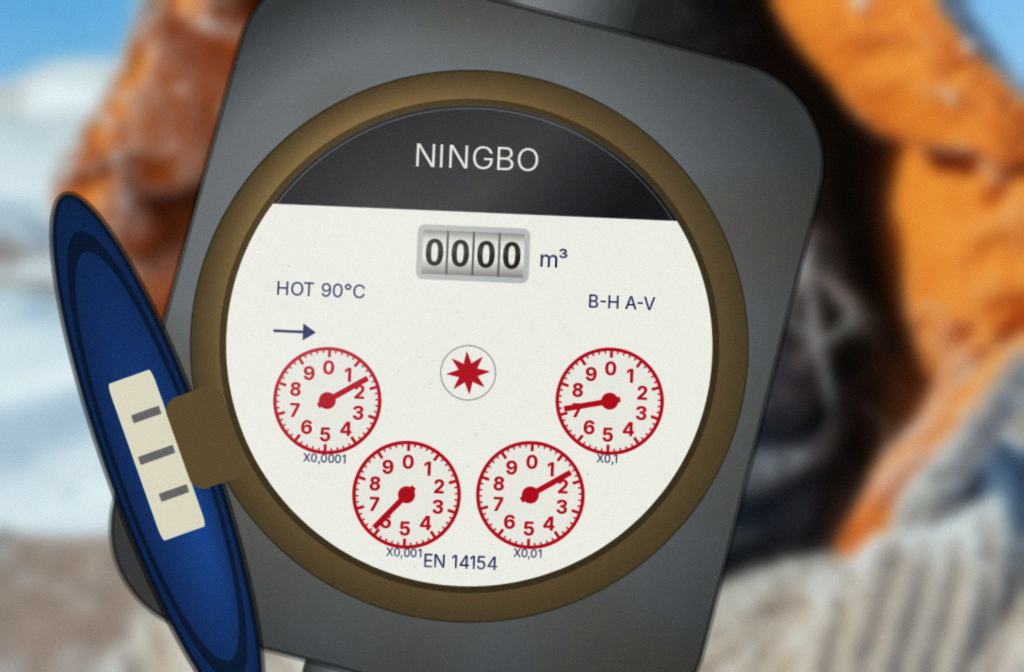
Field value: 0.7161 (m³)
